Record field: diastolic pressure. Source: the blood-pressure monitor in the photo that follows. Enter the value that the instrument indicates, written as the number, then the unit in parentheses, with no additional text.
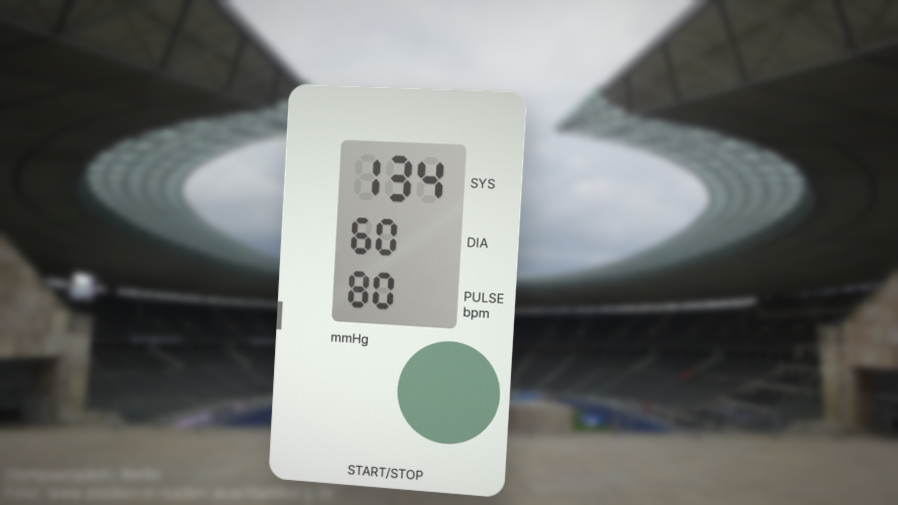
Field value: 60 (mmHg)
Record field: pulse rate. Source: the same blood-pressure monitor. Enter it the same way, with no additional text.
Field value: 80 (bpm)
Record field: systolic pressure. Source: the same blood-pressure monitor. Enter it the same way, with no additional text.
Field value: 134 (mmHg)
